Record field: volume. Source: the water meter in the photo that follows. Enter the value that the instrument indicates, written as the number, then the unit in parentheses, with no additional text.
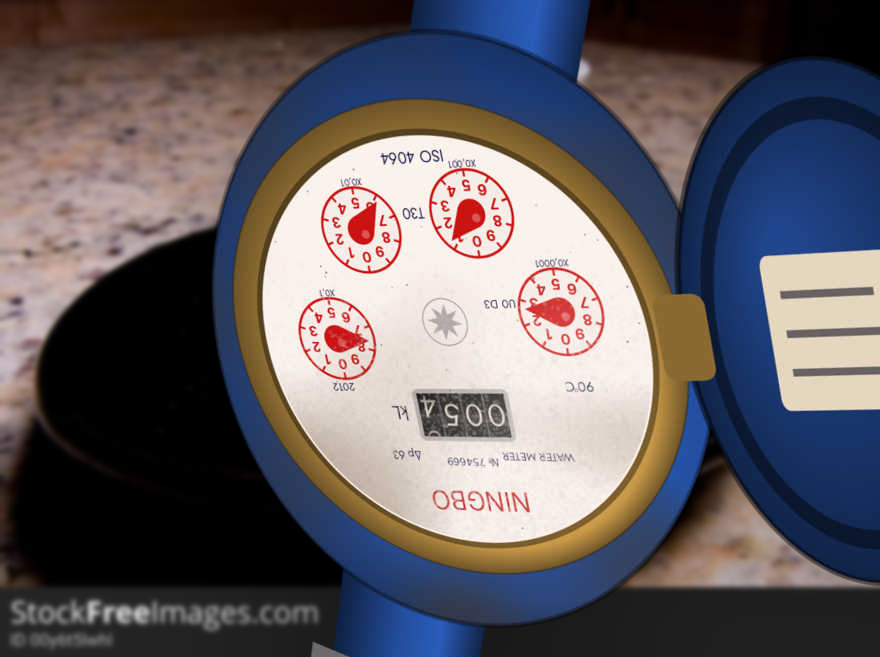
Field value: 53.7612 (kL)
